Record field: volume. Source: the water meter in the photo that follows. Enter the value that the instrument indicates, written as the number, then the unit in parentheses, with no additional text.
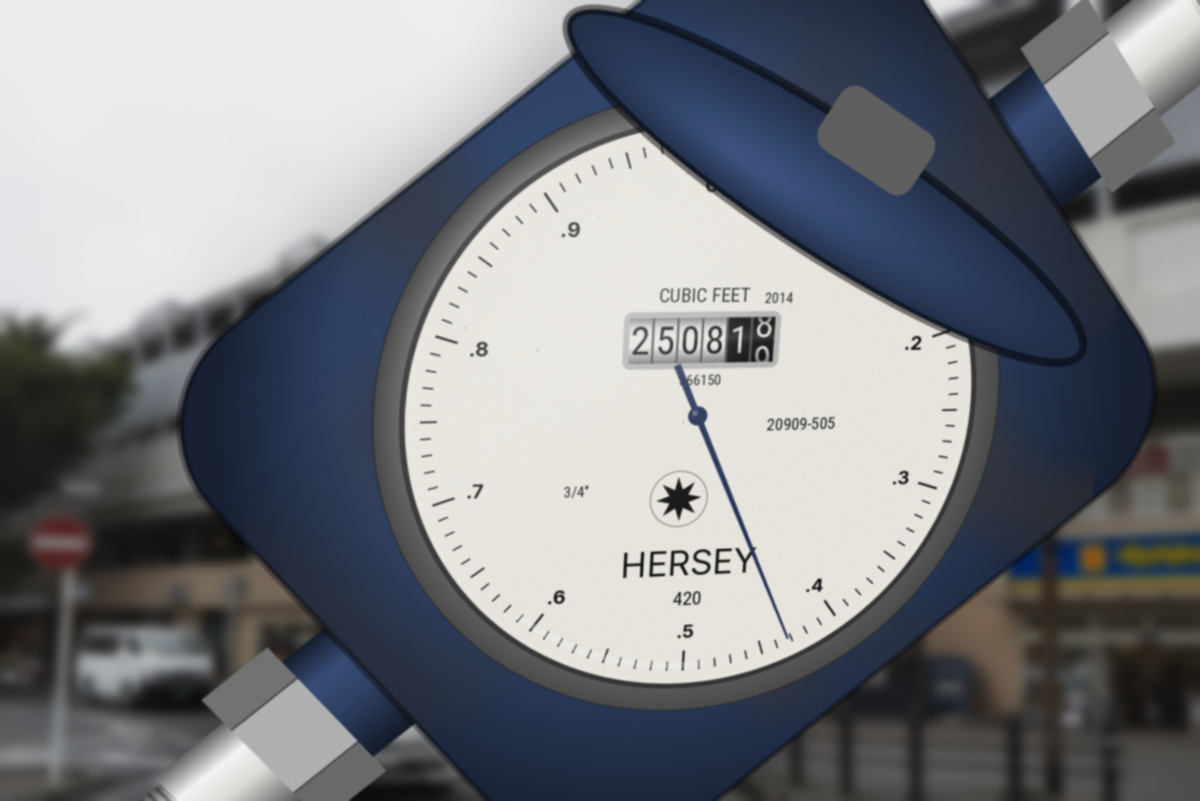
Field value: 250818.43 (ft³)
